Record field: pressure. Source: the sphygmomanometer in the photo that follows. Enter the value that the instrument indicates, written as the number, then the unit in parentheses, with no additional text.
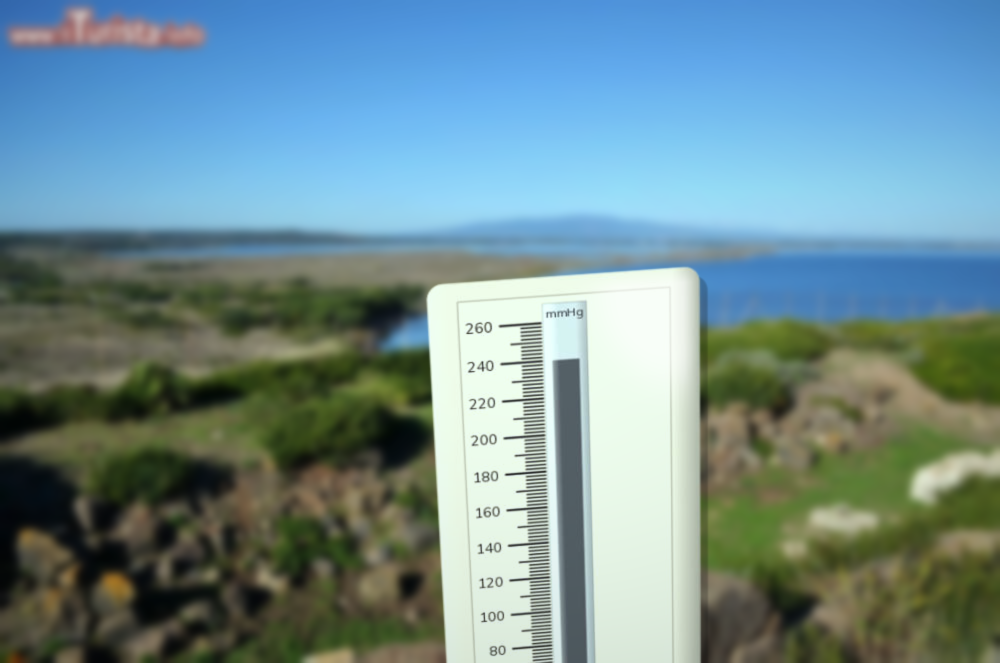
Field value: 240 (mmHg)
